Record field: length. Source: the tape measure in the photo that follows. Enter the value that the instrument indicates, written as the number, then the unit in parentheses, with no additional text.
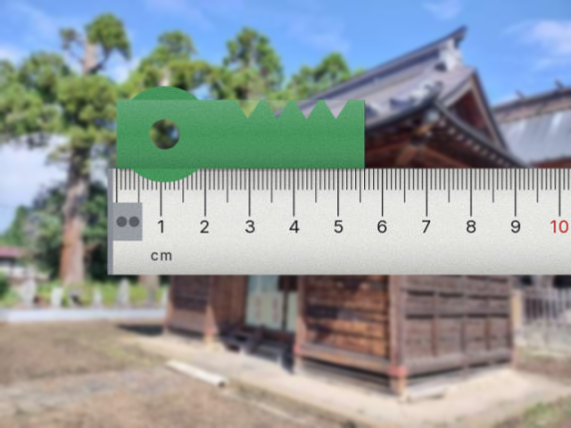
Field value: 5.6 (cm)
